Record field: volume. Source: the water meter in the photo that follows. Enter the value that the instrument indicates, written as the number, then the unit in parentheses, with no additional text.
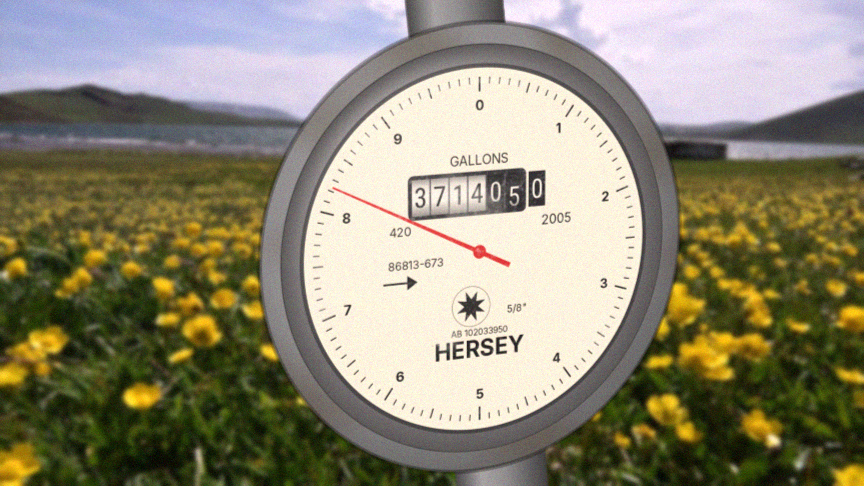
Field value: 3714048.2 (gal)
